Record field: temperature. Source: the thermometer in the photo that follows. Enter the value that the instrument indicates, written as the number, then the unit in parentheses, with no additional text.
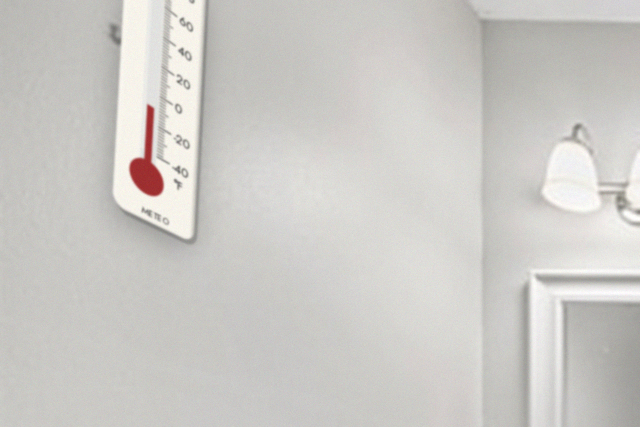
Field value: -10 (°F)
